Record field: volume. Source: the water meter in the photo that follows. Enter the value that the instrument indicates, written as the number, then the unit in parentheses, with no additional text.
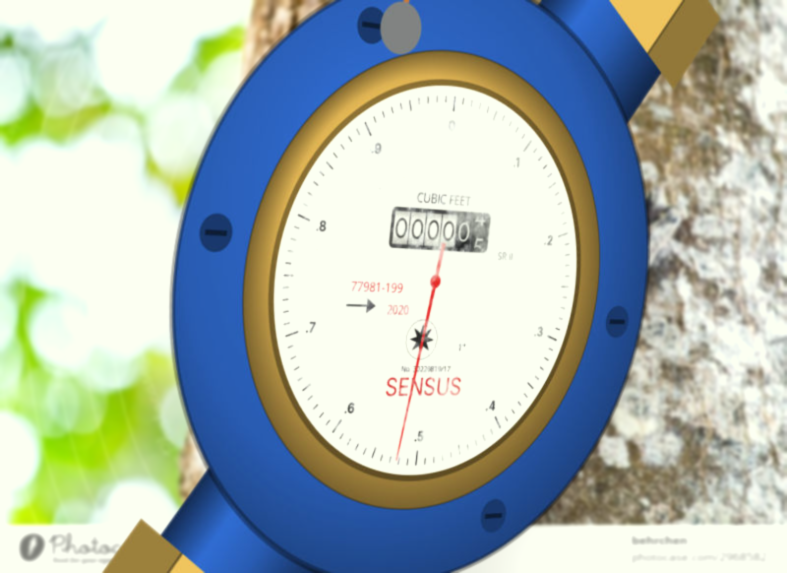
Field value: 4.52 (ft³)
